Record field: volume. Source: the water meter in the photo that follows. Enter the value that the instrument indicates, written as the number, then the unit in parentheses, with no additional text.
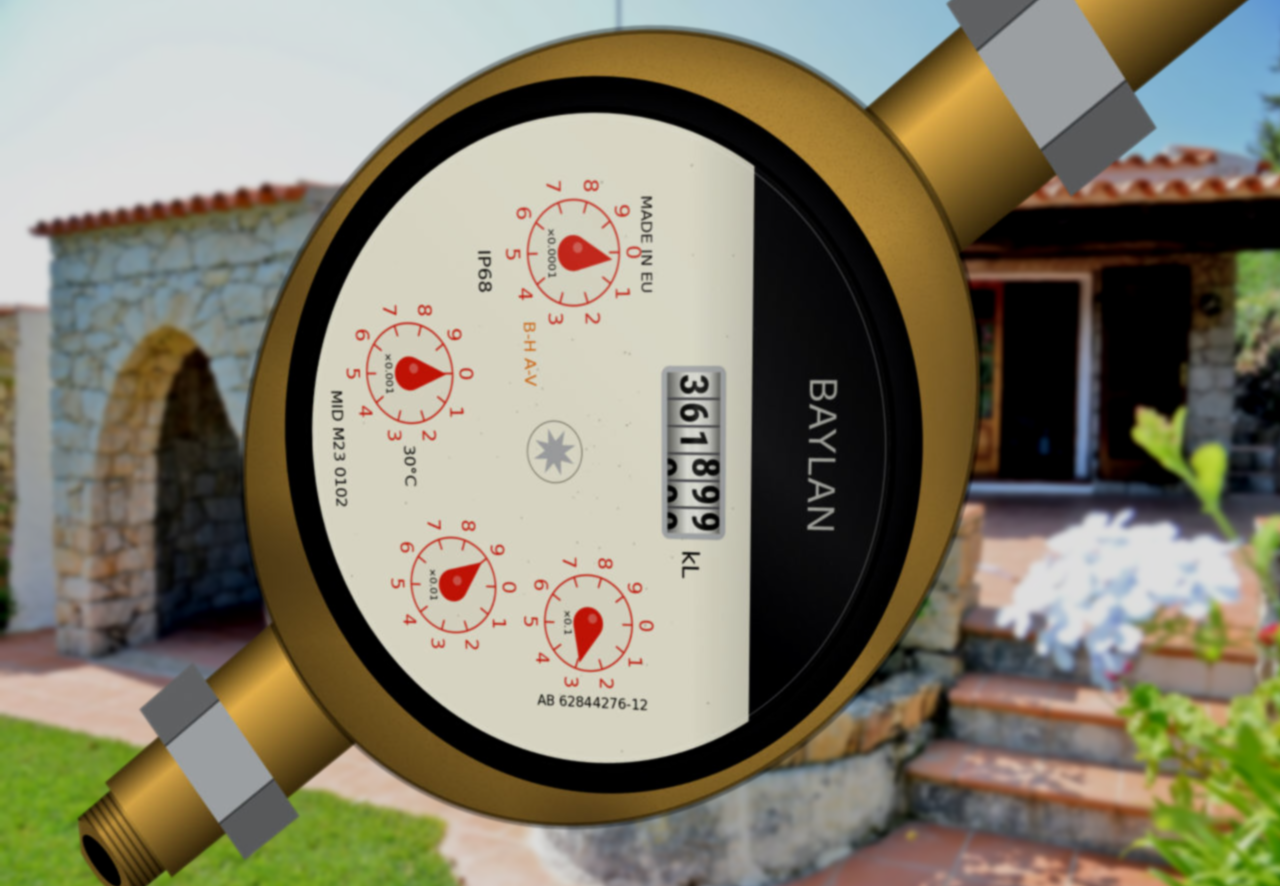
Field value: 361899.2900 (kL)
